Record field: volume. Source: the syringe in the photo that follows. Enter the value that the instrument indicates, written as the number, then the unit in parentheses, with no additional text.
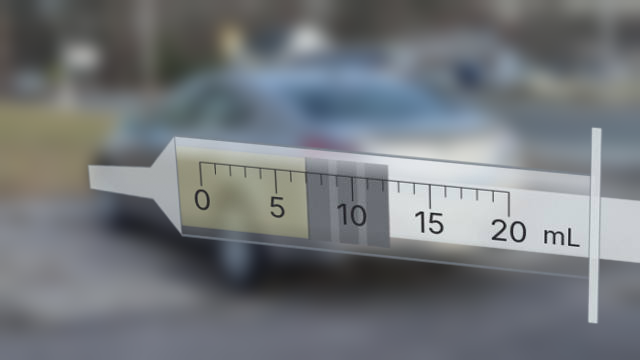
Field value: 7 (mL)
